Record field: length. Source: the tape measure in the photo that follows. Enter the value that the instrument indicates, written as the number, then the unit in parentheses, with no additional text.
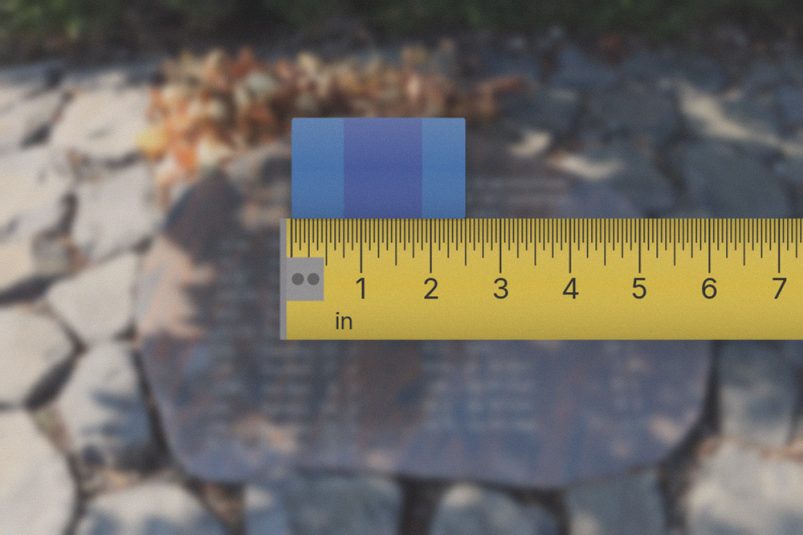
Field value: 2.5 (in)
